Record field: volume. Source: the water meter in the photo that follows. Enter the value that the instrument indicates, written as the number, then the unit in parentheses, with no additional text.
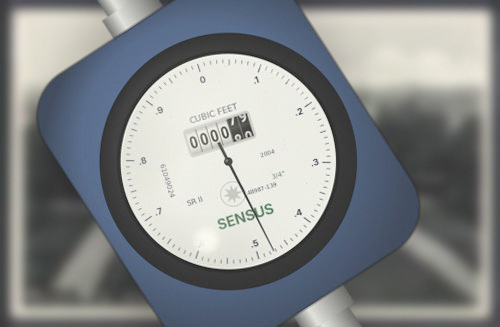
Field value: 79.47 (ft³)
